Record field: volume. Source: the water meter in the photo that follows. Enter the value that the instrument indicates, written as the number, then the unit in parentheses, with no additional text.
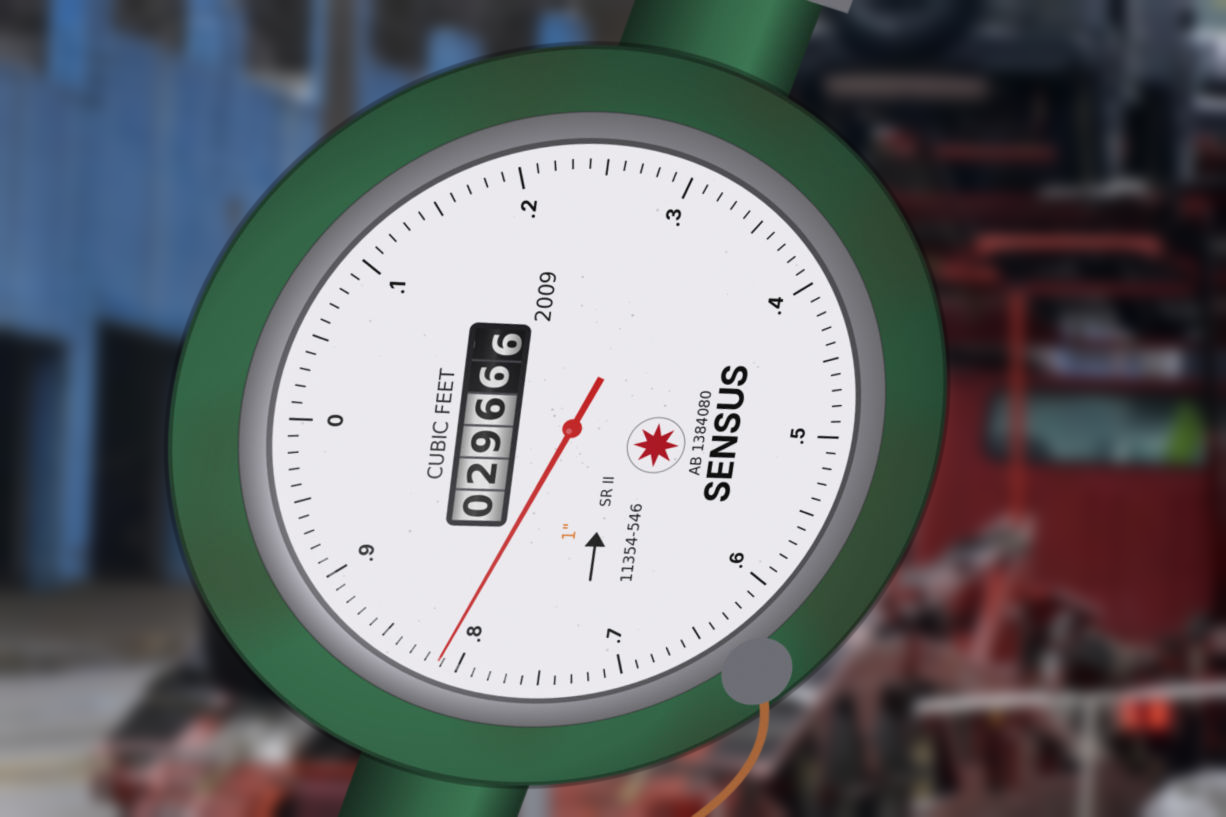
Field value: 29665.81 (ft³)
